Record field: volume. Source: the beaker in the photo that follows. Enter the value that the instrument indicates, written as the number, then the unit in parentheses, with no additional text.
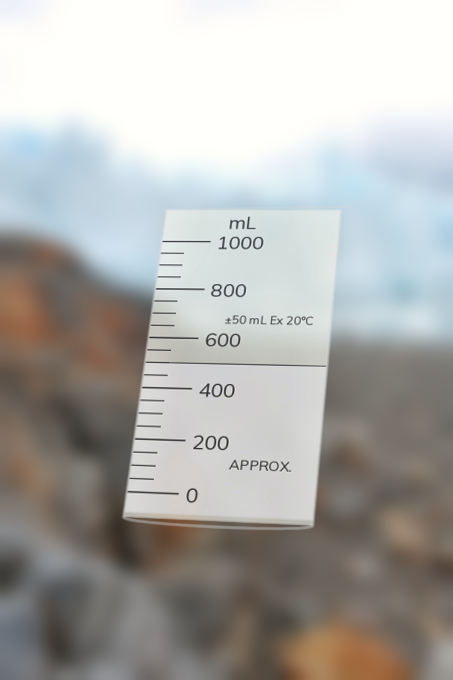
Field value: 500 (mL)
